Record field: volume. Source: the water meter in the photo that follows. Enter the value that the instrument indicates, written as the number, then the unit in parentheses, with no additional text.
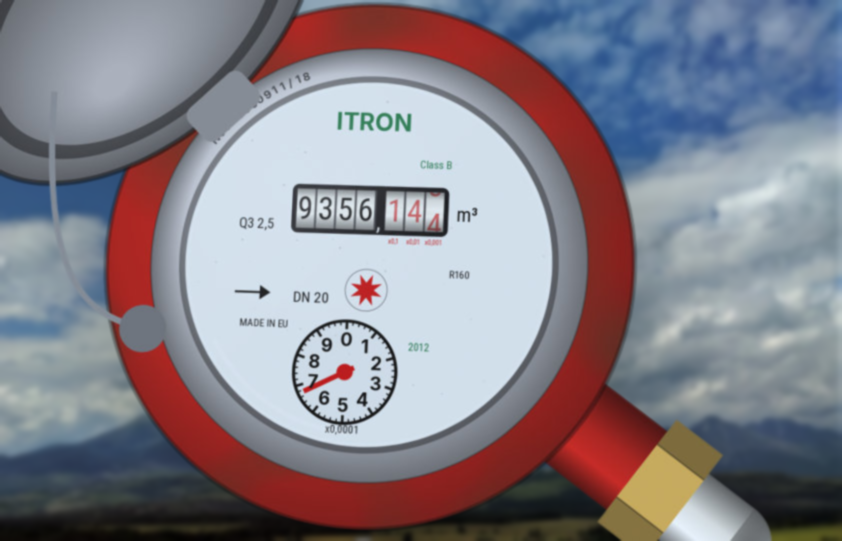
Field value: 9356.1436 (m³)
